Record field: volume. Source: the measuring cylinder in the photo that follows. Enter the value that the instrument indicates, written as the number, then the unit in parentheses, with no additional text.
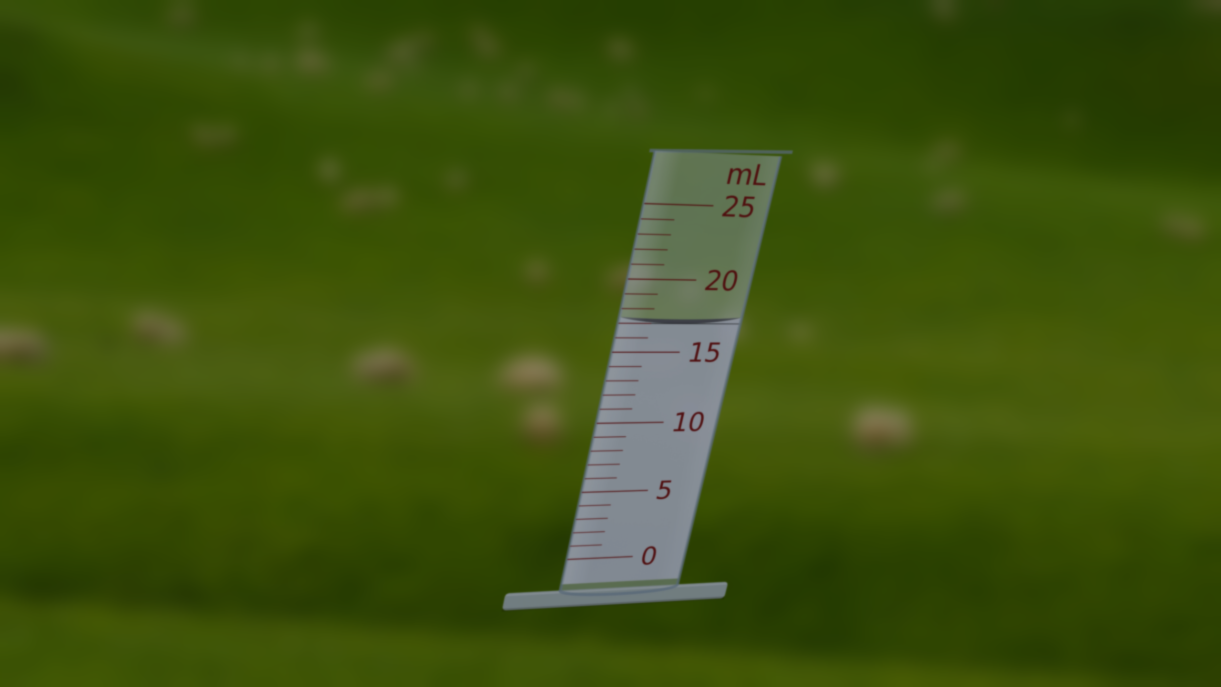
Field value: 17 (mL)
